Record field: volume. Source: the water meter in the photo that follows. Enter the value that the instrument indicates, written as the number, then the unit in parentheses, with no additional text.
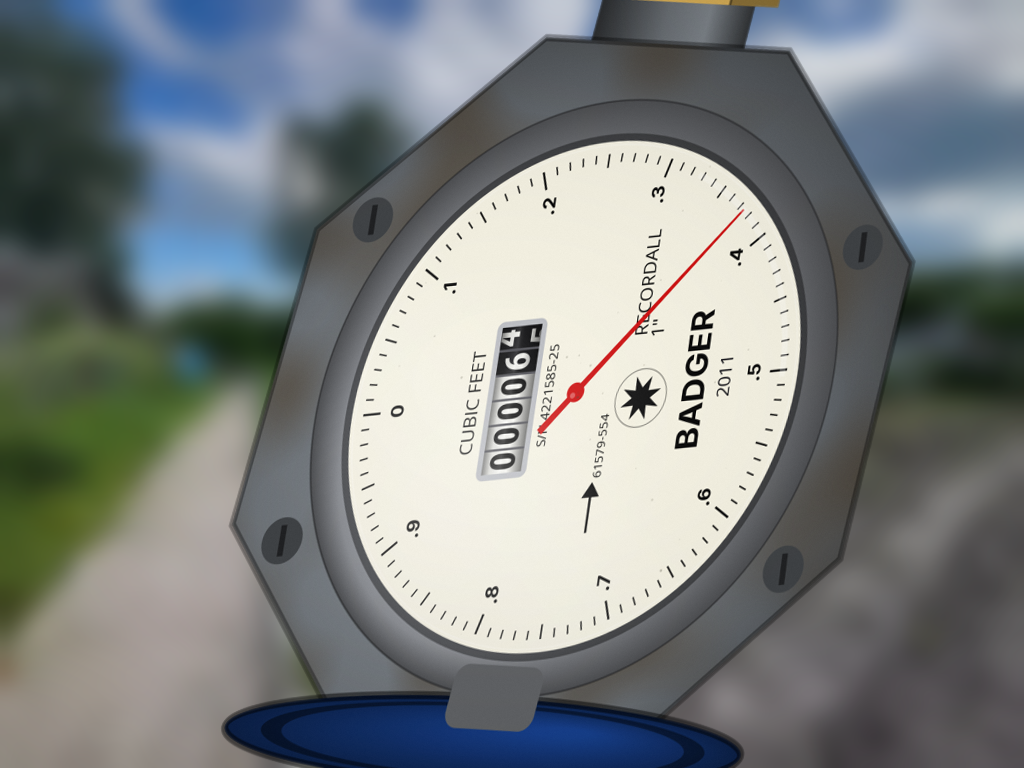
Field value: 64.37 (ft³)
